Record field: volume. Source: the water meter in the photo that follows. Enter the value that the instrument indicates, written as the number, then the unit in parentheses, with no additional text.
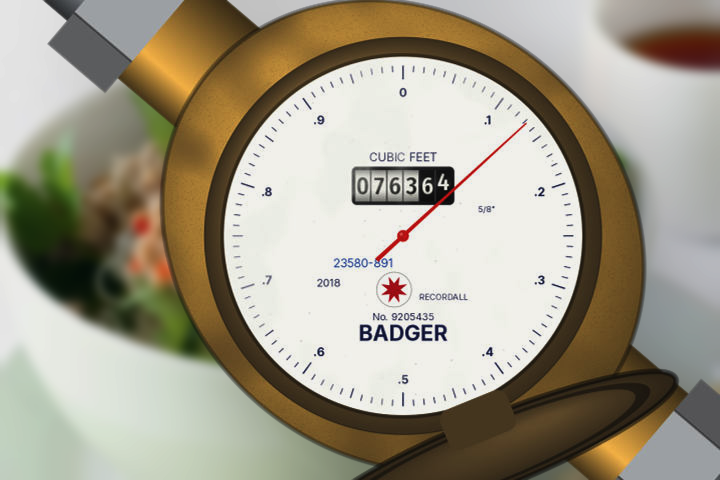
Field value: 76364.13 (ft³)
